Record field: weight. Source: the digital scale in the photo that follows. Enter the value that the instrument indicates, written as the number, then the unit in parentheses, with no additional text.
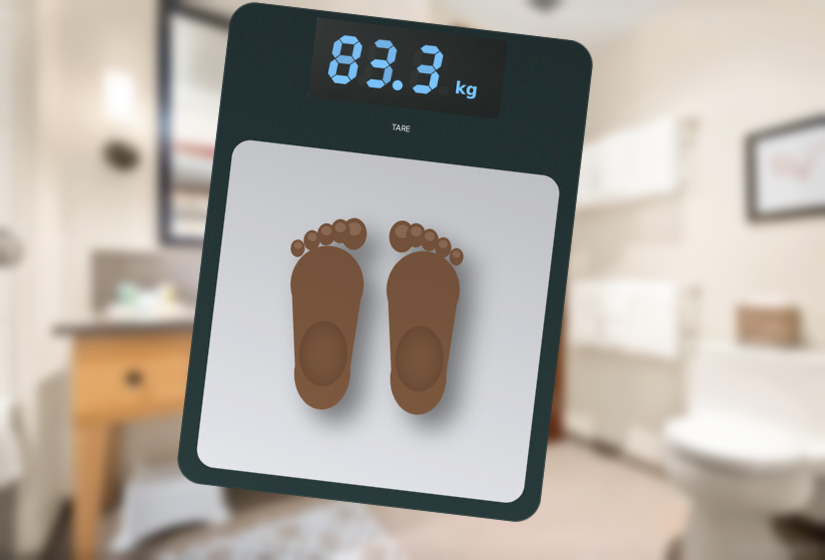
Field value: 83.3 (kg)
